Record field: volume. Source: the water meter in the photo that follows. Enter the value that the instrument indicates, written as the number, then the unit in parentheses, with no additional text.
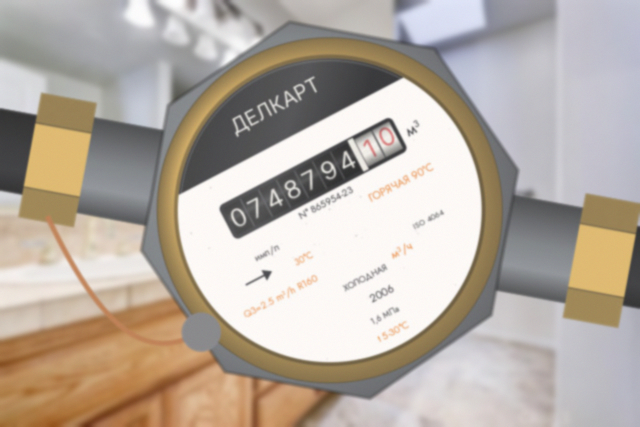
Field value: 748794.10 (m³)
